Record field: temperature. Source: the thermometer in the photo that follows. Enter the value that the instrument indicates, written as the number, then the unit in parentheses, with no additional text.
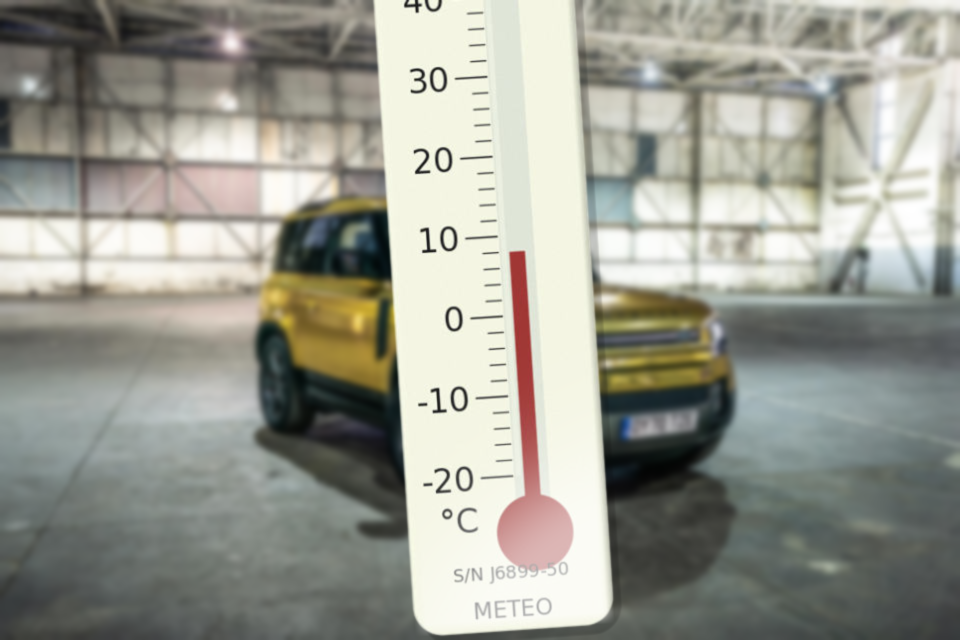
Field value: 8 (°C)
